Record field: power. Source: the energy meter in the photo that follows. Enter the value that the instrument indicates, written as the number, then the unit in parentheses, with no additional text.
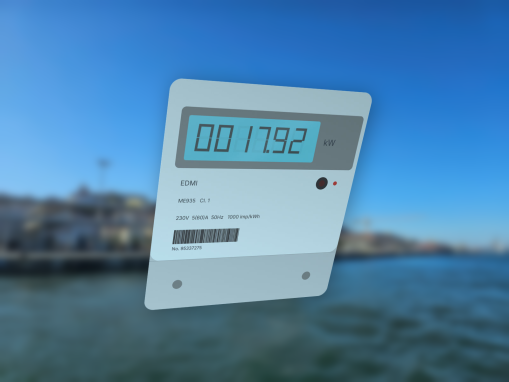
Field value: 17.92 (kW)
